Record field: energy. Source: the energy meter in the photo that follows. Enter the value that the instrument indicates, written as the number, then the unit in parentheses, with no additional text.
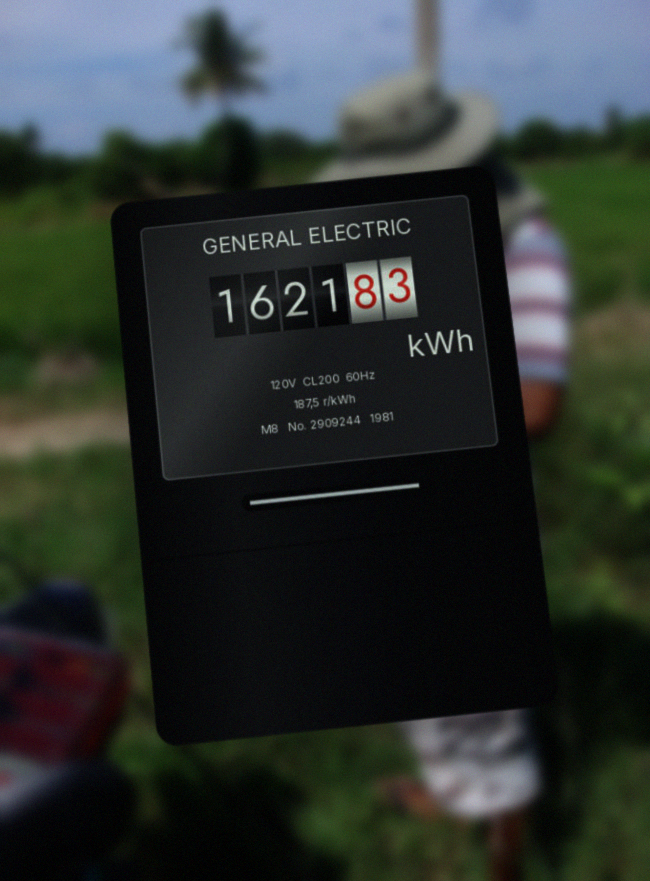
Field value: 1621.83 (kWh)
